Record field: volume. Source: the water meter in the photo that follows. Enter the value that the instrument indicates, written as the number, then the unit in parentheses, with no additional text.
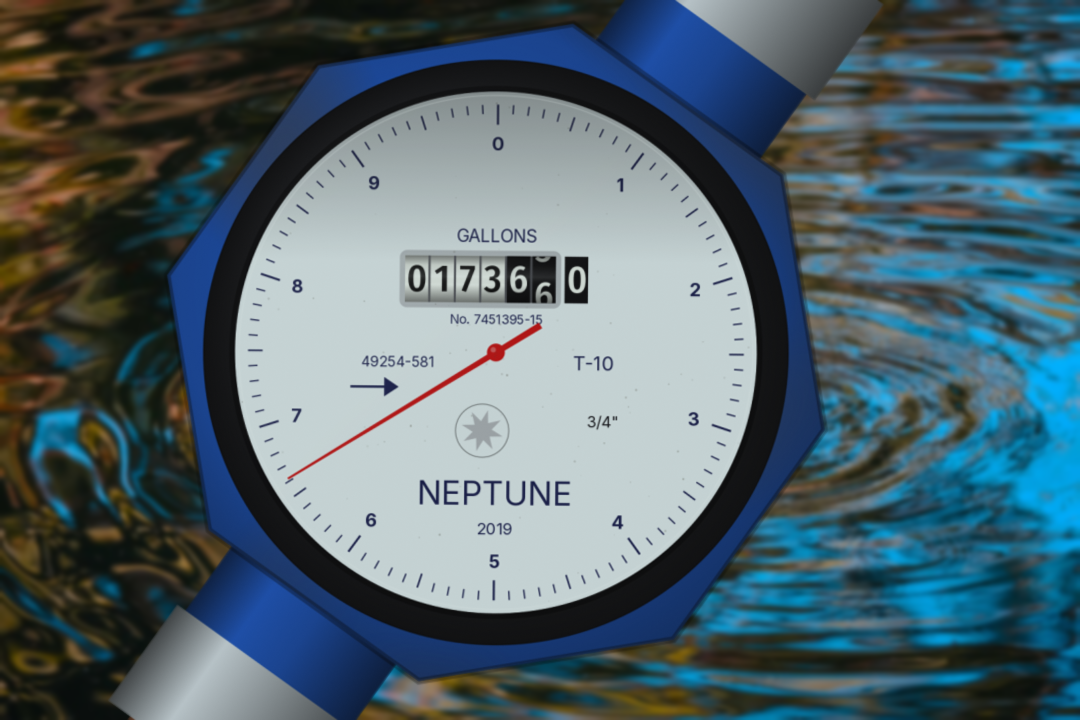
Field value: 173656.6 (gal)
